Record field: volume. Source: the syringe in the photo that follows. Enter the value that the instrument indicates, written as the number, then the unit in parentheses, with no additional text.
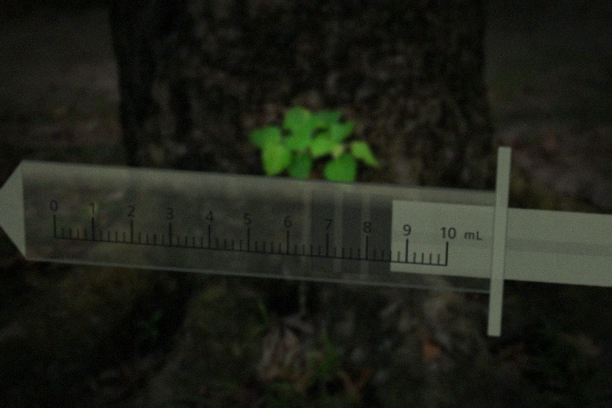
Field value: 6.6 (mL)
